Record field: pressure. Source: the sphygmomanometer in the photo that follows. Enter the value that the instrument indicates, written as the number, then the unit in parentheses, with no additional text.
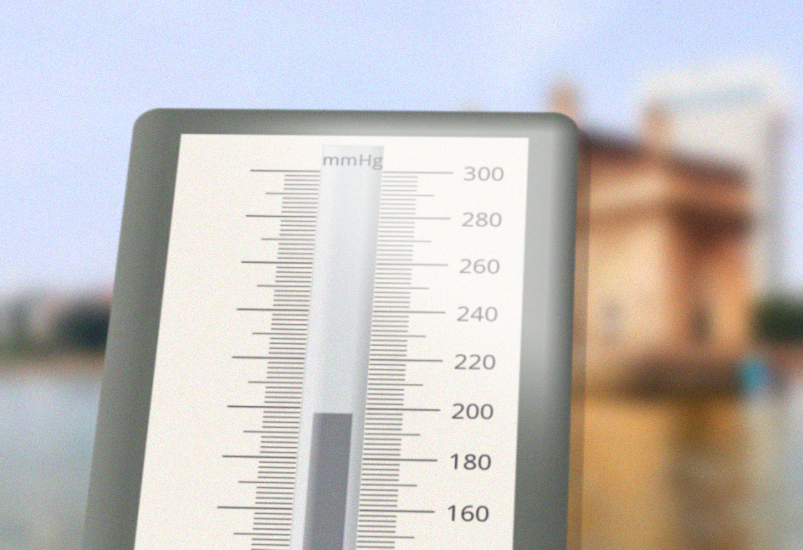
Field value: 198 (mmHg)
